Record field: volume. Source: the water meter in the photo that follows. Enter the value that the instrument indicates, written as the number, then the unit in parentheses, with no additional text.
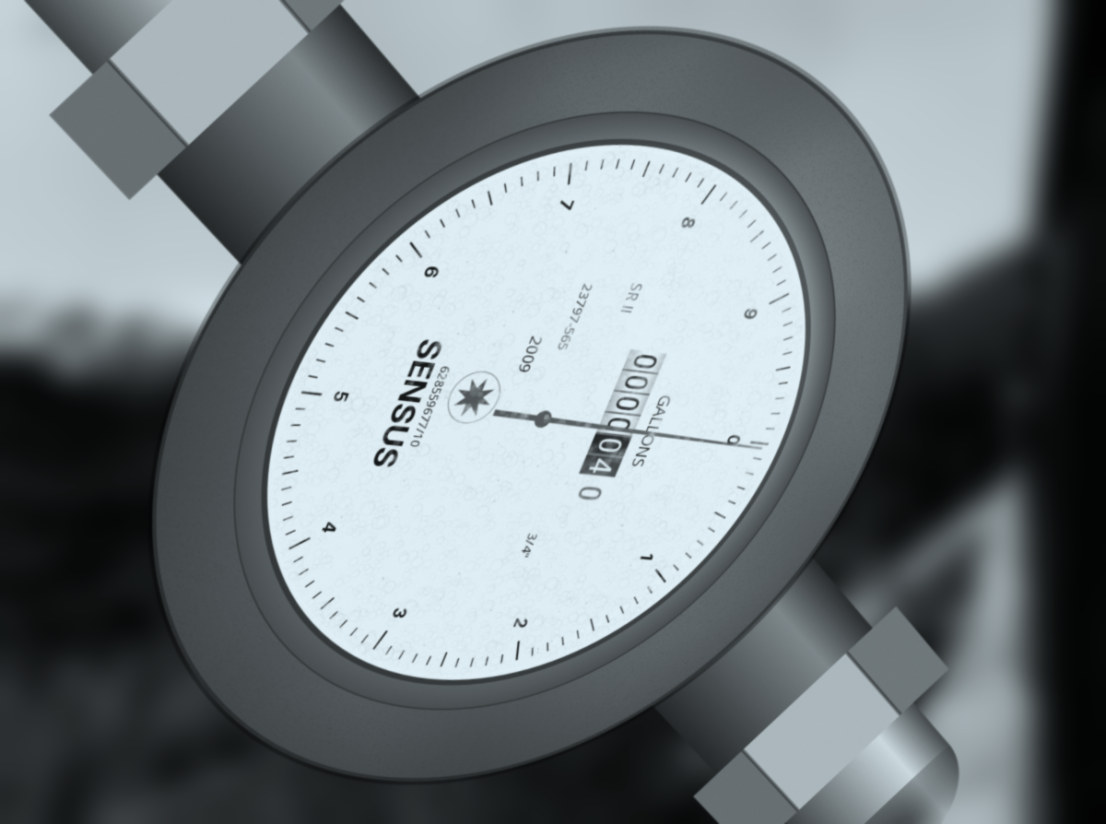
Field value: 40.0 (gal)
